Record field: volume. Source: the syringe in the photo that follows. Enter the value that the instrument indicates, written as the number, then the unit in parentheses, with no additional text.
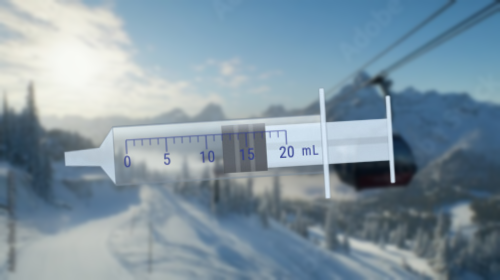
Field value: 12 (mL)
